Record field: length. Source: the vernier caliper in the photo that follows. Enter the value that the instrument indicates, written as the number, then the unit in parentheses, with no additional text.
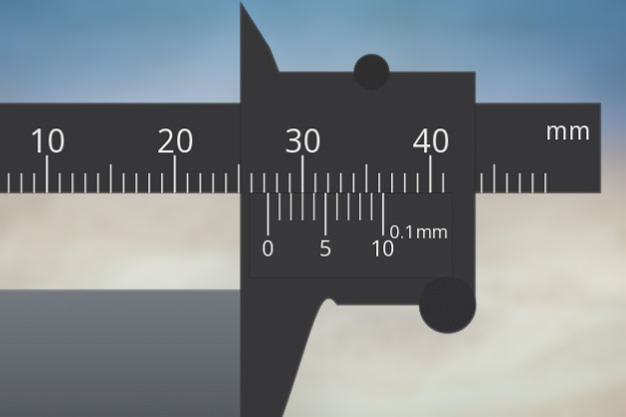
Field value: 27.3 (mm)
